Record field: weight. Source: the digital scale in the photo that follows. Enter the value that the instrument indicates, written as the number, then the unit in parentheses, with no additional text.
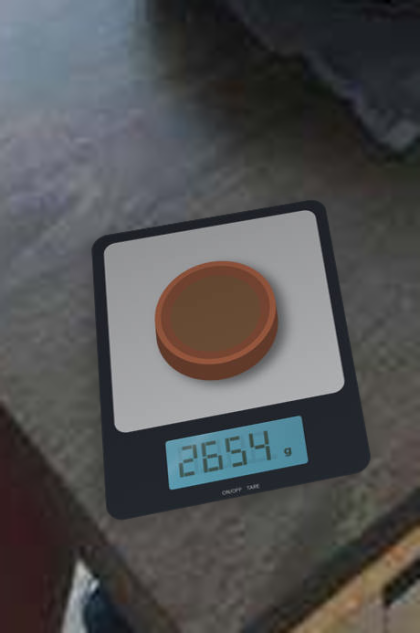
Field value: 2654 (g)
